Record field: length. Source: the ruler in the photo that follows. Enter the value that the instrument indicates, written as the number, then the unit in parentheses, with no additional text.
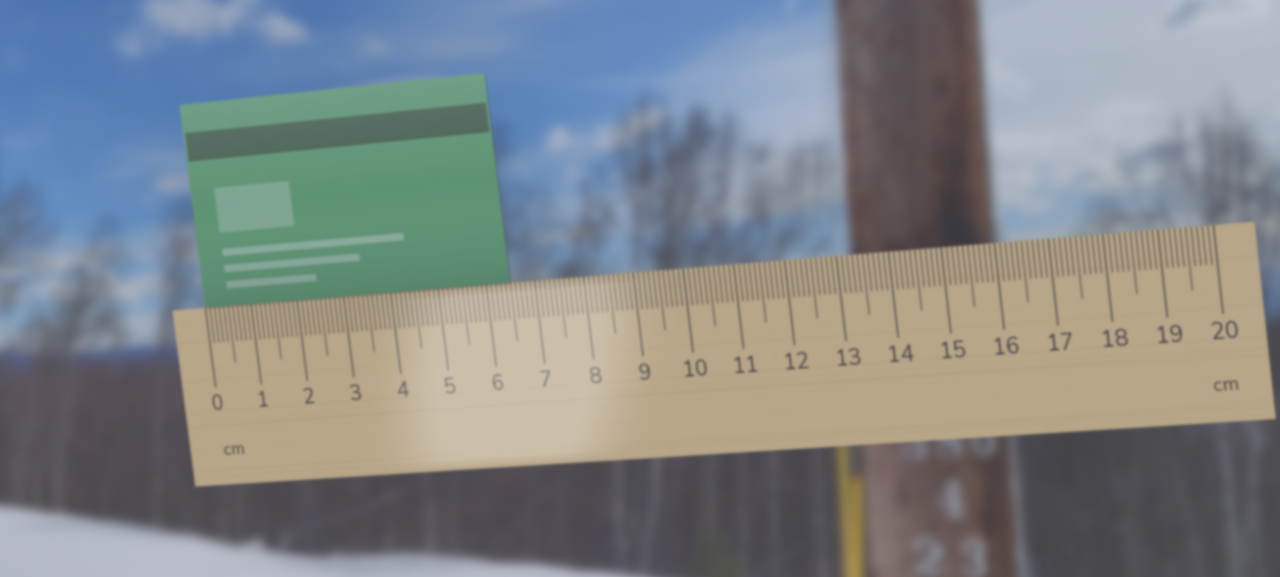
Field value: 6.5 (cm)
